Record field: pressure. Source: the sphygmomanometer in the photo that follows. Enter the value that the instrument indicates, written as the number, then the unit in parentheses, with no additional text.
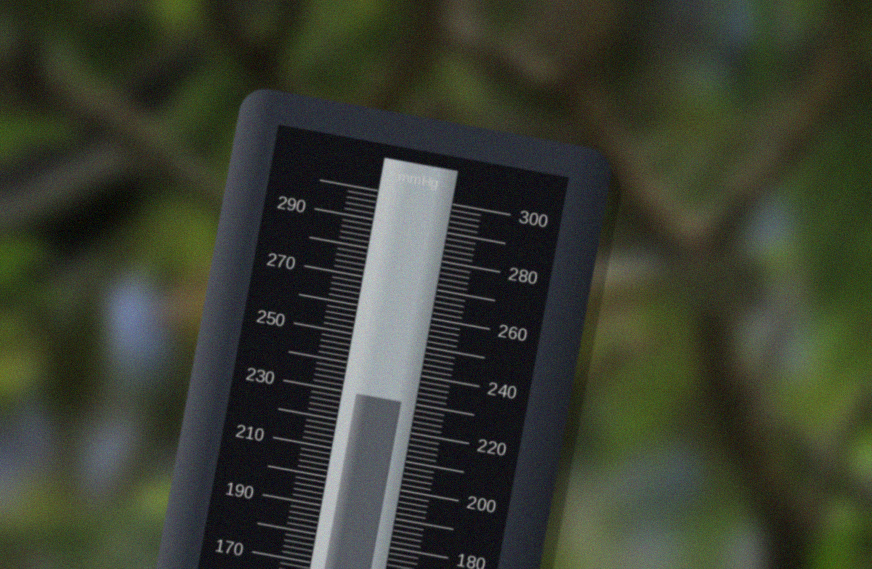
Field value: 230 (mmHg)
